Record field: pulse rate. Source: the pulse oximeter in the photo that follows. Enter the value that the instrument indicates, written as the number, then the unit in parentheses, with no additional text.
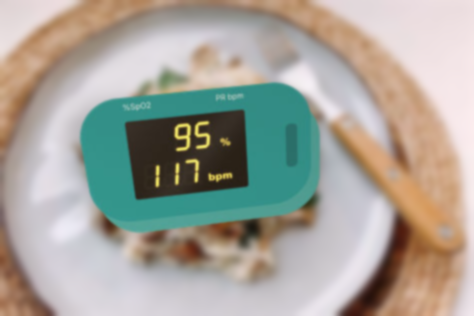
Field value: 117 (bpm)
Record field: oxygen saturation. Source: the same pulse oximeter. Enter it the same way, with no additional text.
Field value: 95 (%)
